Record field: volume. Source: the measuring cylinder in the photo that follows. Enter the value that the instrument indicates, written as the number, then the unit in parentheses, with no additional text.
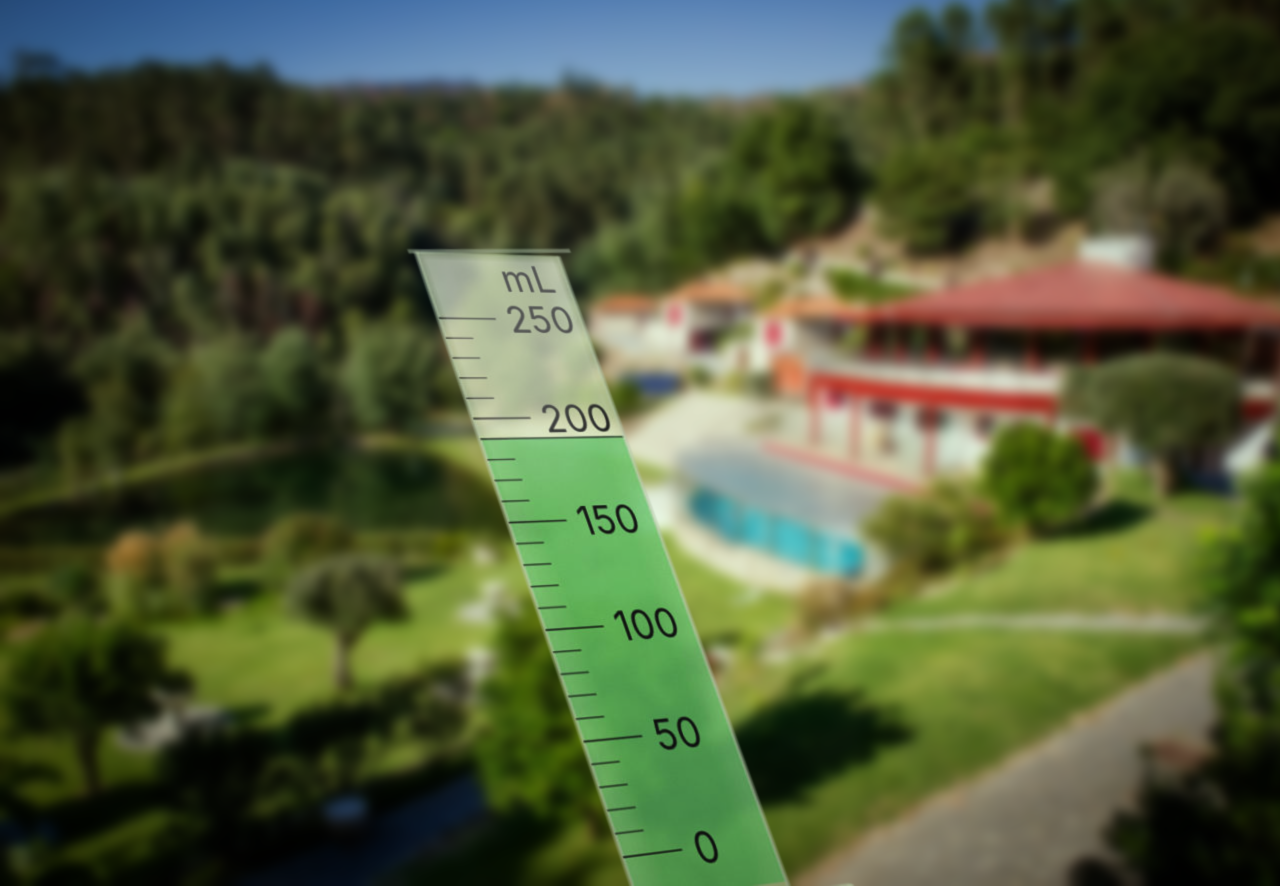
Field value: 190 (mL)
